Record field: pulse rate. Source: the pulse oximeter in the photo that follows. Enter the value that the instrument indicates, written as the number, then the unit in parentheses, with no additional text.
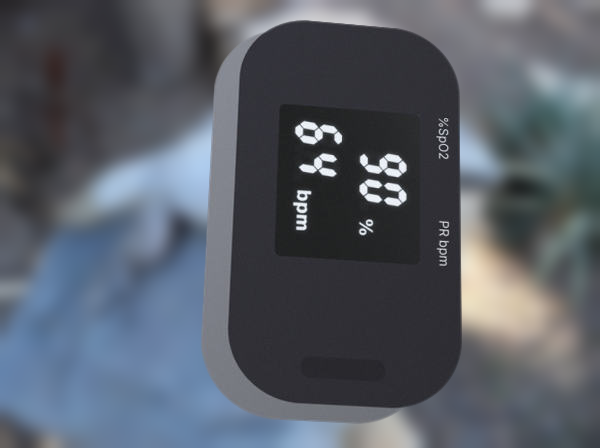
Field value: 64 (bpm)
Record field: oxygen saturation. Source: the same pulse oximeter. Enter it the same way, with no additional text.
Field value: 90 (%)
